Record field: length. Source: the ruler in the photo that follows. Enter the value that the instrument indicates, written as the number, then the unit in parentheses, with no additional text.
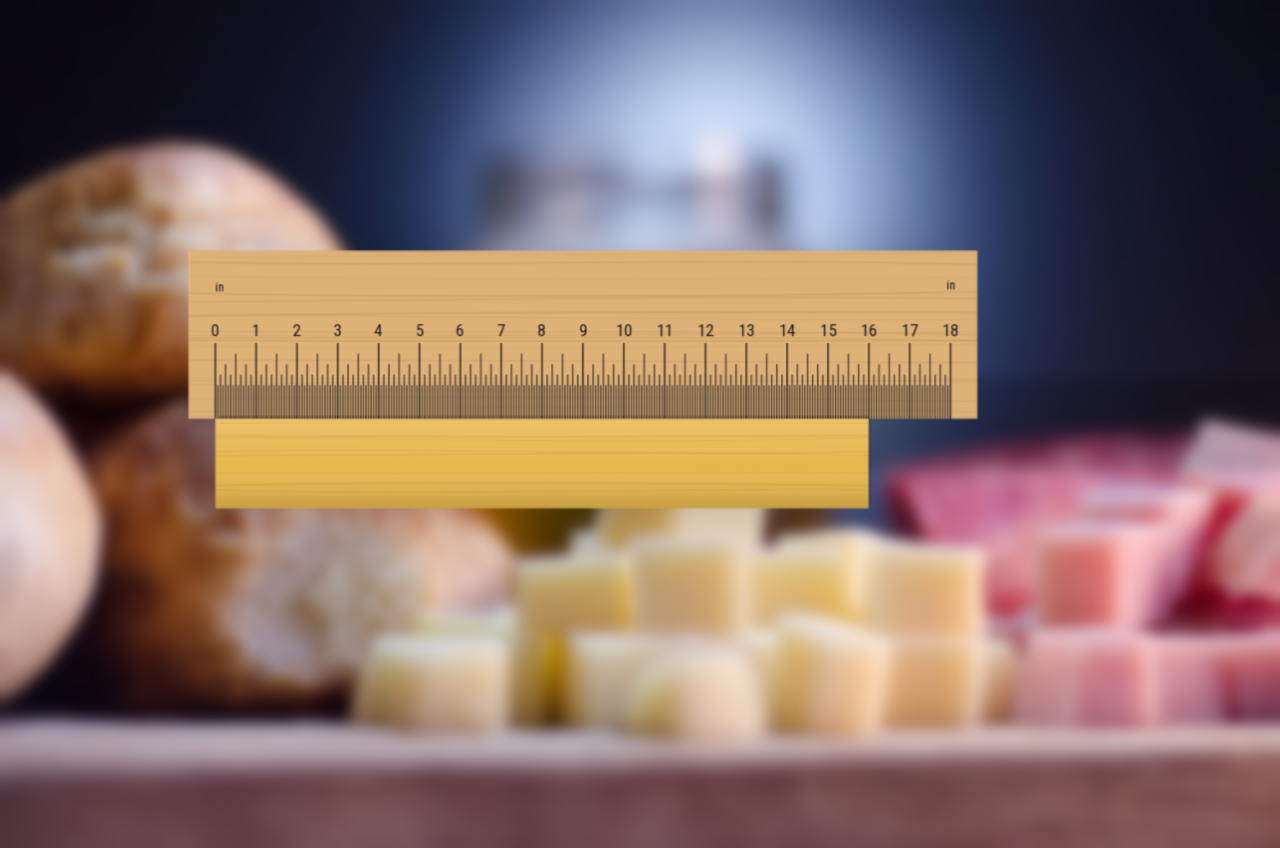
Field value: 16 (in)
